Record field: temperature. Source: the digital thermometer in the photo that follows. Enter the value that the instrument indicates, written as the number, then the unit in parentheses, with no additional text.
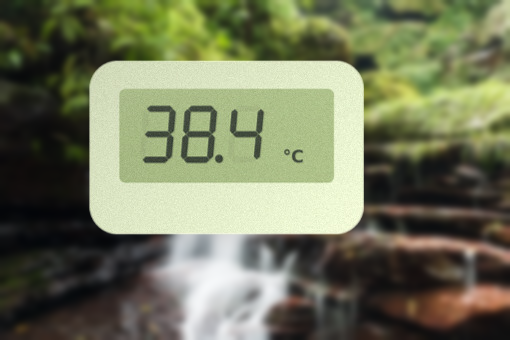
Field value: 38.4 (°C)
